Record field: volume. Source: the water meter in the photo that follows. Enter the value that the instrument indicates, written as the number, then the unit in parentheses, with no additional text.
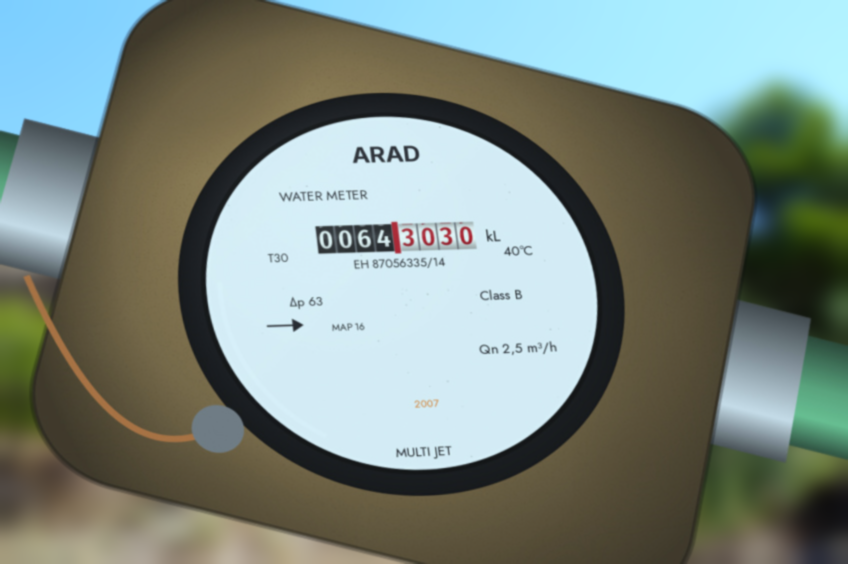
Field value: 64.3030 (kL)
